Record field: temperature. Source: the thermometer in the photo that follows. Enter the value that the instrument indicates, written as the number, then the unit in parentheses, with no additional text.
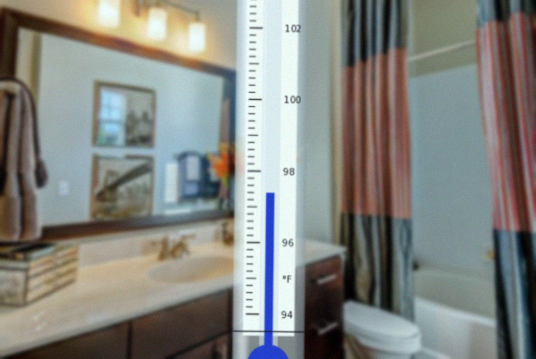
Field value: 97.4 (°F)
